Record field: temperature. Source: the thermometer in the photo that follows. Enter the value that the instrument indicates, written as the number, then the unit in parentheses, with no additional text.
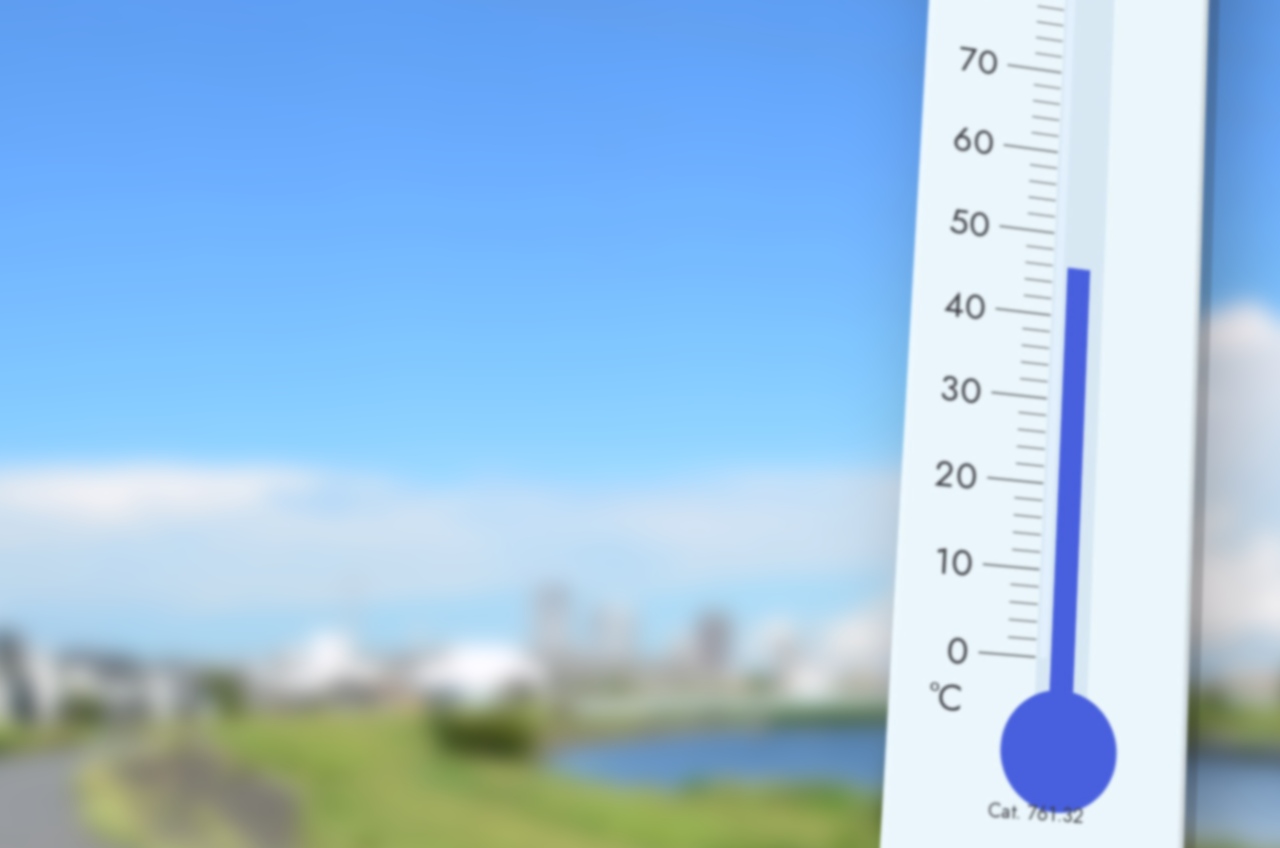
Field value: 46 (°C)
